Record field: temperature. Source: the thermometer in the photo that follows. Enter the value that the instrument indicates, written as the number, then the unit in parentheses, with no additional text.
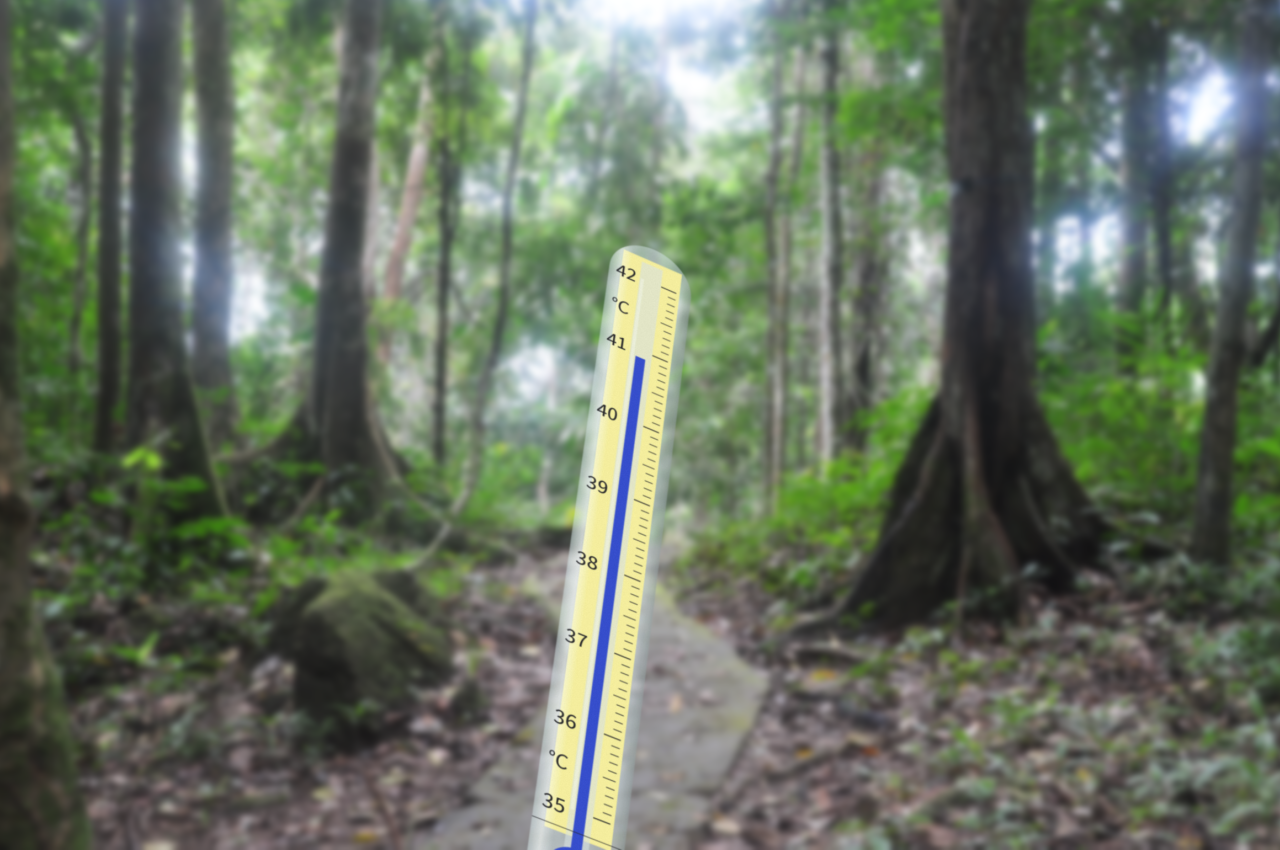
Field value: 40.9 (°C)
